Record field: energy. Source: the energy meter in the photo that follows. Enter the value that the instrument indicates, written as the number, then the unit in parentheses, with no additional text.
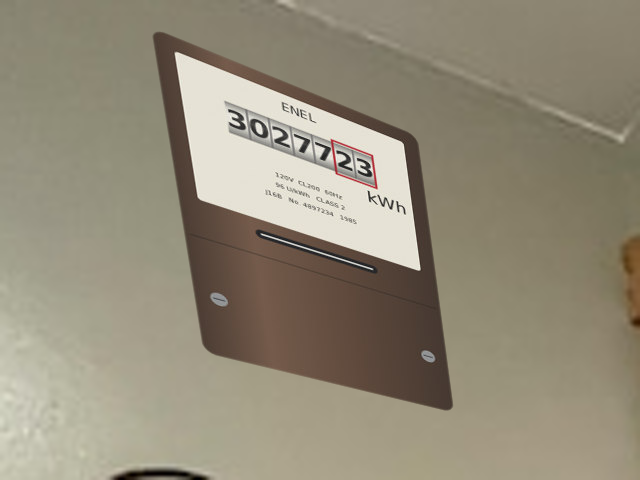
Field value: 30277.23 (kWh)
